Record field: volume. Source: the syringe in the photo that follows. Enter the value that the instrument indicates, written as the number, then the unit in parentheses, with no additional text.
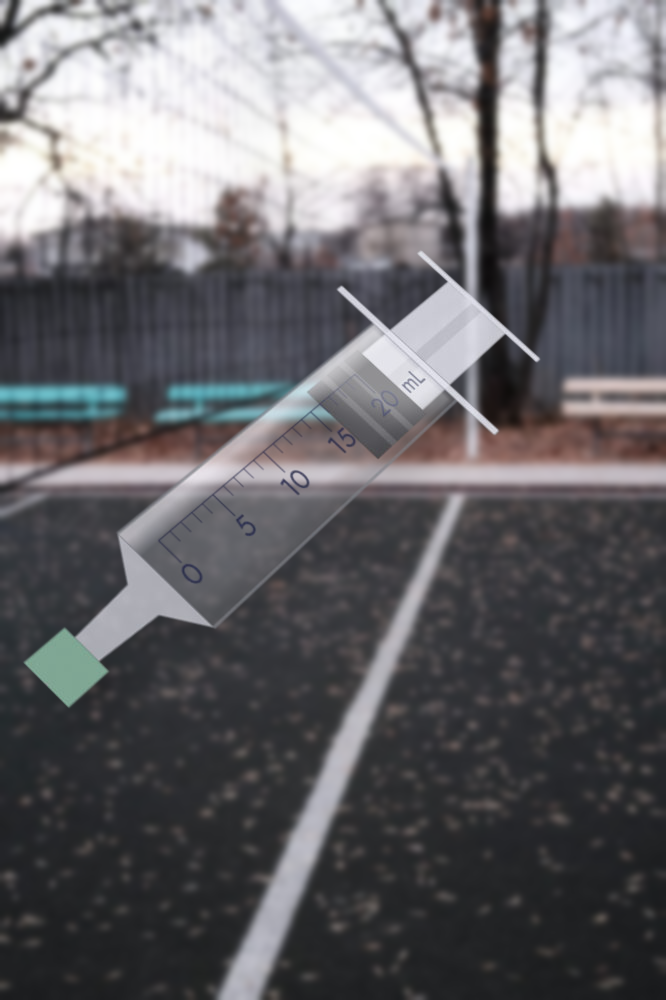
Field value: 16 (mL)
